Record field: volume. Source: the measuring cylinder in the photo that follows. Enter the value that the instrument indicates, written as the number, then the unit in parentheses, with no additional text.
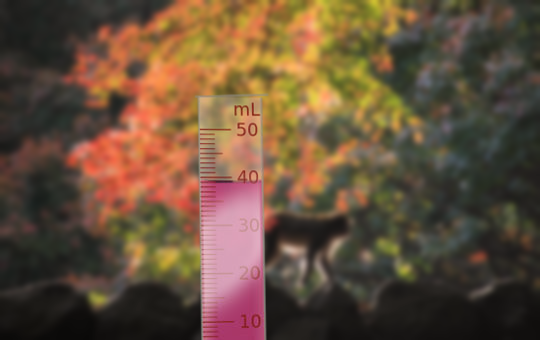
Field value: 39 (mL)
